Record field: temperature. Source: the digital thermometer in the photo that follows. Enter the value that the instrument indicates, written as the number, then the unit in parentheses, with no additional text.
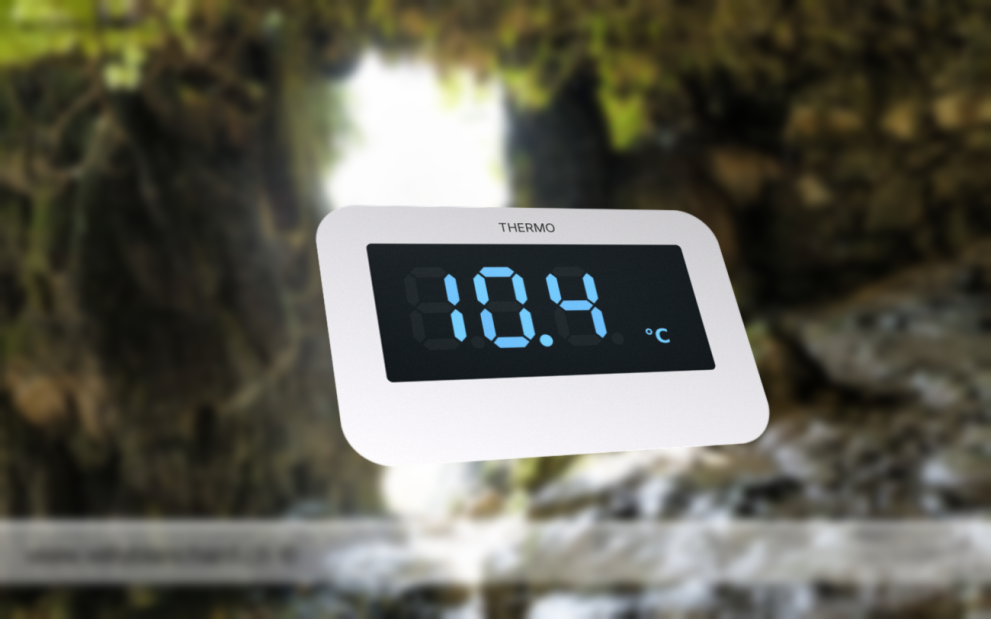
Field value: 10.4 (°C)
